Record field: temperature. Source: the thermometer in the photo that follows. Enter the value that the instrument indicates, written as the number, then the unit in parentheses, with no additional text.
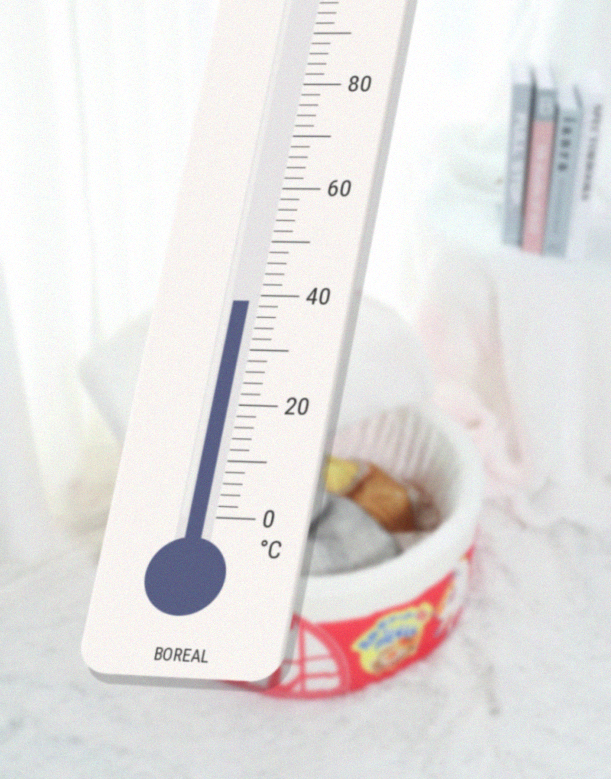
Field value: 39 (°C)
